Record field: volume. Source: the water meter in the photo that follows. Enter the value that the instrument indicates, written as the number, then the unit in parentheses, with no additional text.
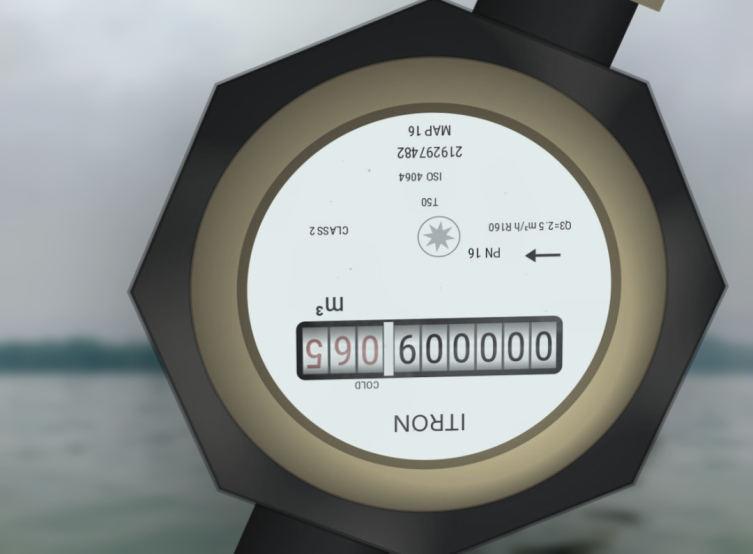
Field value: 9.065 (m³)
